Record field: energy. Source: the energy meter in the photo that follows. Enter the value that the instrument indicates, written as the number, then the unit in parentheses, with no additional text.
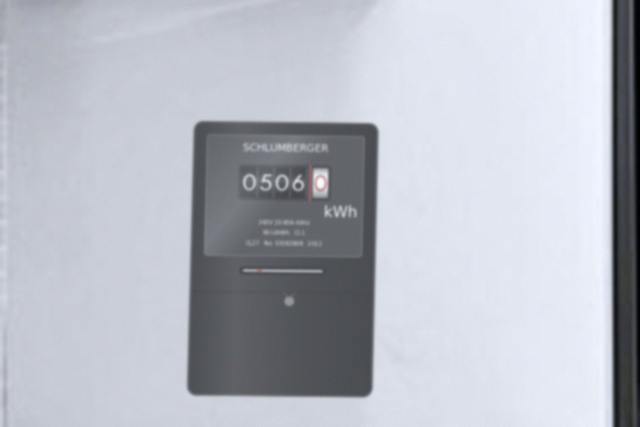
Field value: 506.0 (kWh)
